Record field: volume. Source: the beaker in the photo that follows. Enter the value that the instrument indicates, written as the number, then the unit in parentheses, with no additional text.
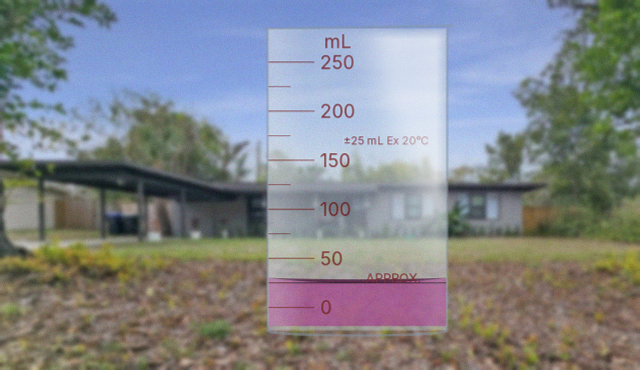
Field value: 25 (mL)
